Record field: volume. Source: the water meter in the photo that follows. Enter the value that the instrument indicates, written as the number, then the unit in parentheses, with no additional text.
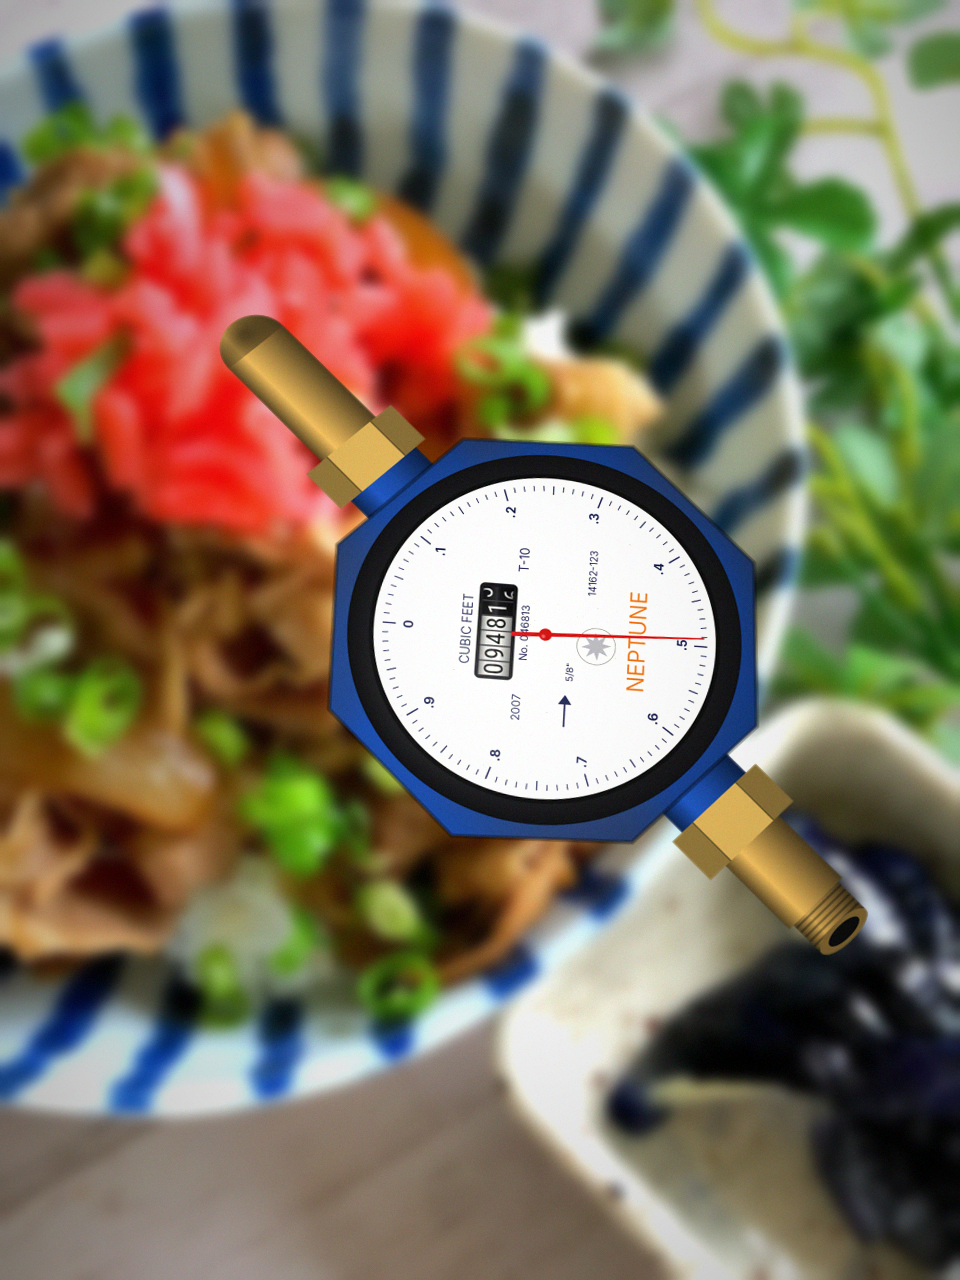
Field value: 94815.49 (ft³)
